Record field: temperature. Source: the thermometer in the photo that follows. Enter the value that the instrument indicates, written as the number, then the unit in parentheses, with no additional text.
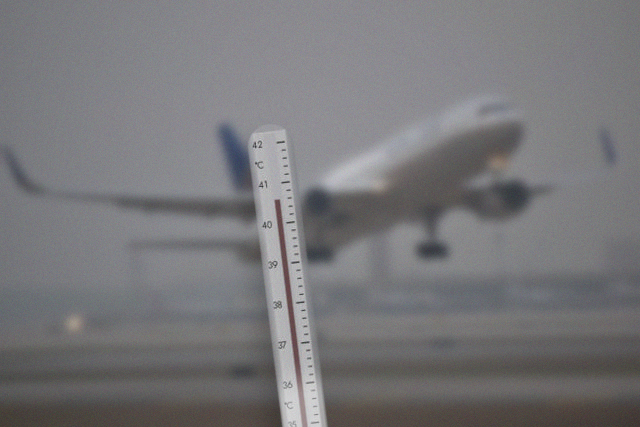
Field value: 40.6 (°C)
